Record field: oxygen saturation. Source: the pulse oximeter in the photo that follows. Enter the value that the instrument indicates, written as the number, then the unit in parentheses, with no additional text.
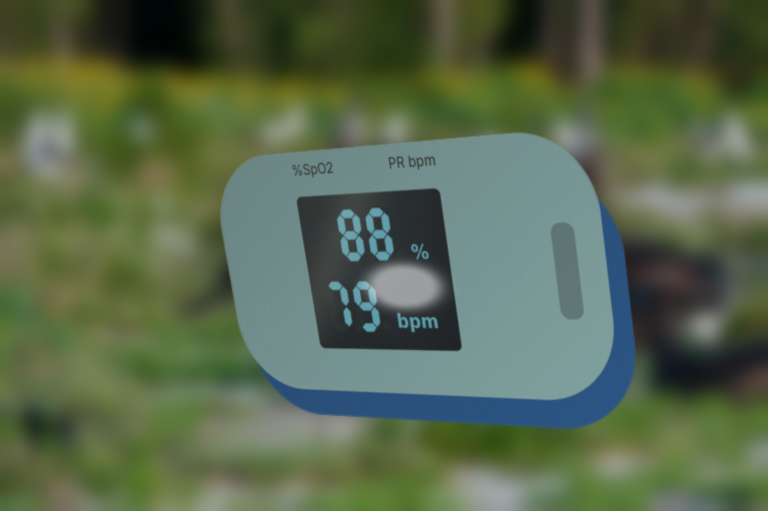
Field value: 88 (%)
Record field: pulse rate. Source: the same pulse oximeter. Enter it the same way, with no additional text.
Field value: 79 (bpm)
